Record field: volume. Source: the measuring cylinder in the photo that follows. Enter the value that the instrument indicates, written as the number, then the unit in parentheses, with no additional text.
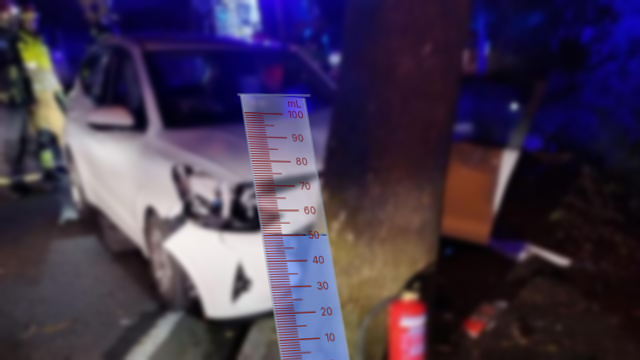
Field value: 50 (mL)
